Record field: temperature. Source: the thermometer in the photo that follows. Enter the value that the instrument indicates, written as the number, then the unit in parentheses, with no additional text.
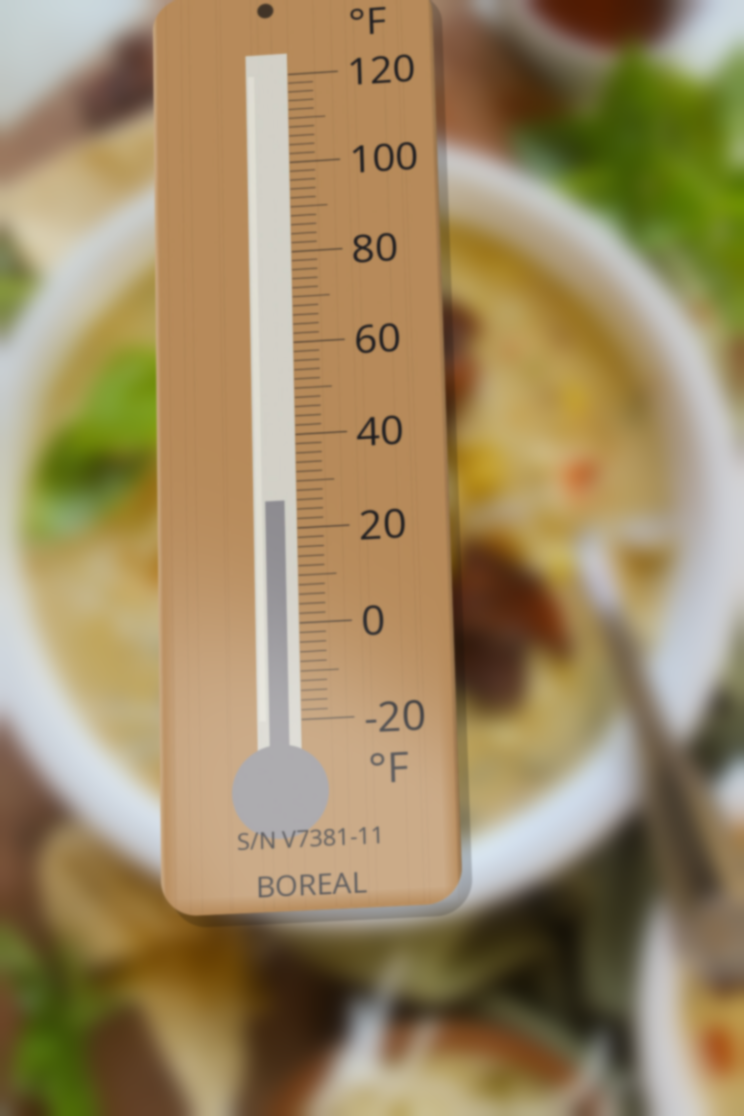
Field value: 26 (°F)
